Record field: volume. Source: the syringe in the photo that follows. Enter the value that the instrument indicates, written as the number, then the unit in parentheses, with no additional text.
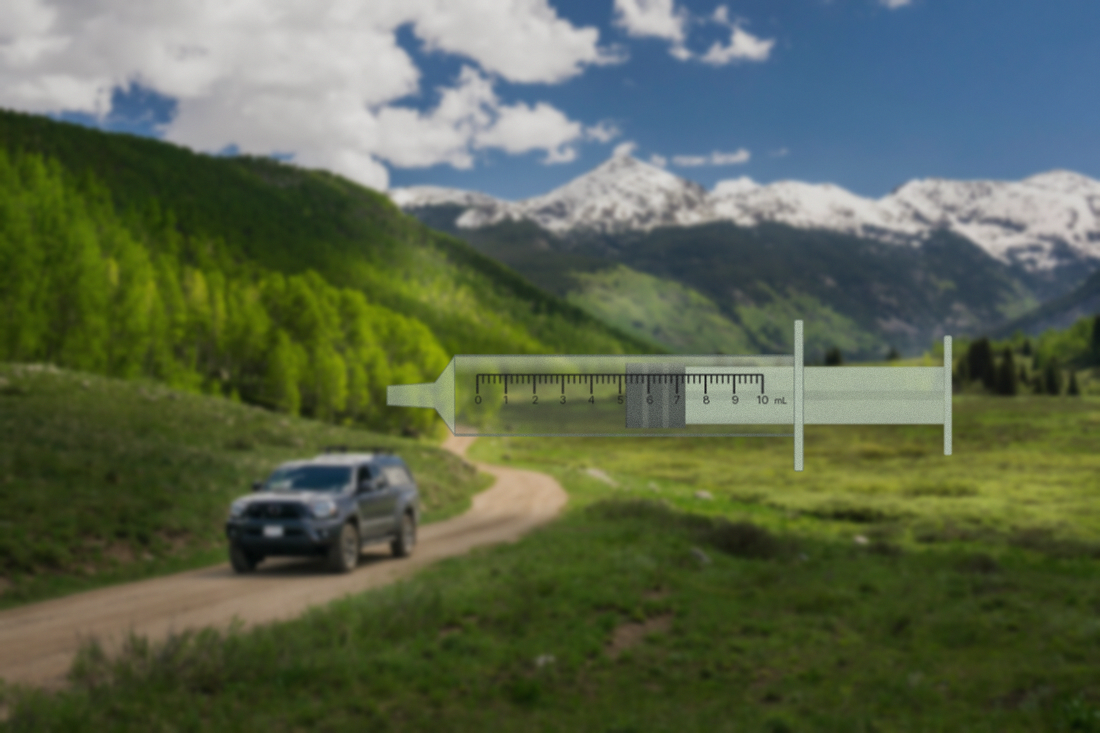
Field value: 5.2 (mL)
